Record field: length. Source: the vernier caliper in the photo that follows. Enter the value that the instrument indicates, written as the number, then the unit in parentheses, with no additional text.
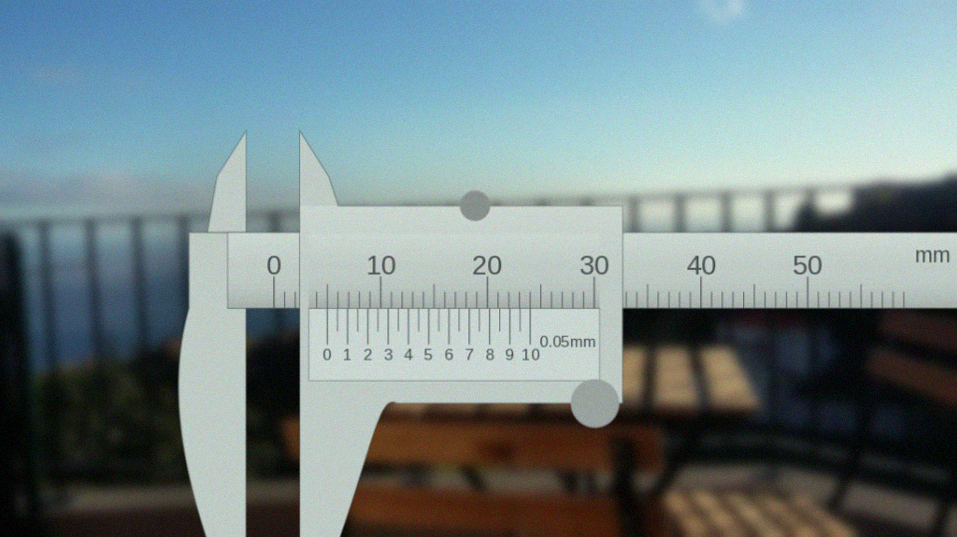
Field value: 5.0 (mm)
